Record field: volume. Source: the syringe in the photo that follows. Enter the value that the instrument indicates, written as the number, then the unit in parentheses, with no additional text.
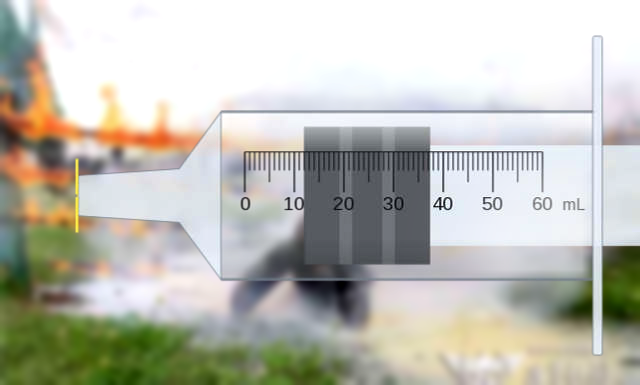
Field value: 12 (mL)
